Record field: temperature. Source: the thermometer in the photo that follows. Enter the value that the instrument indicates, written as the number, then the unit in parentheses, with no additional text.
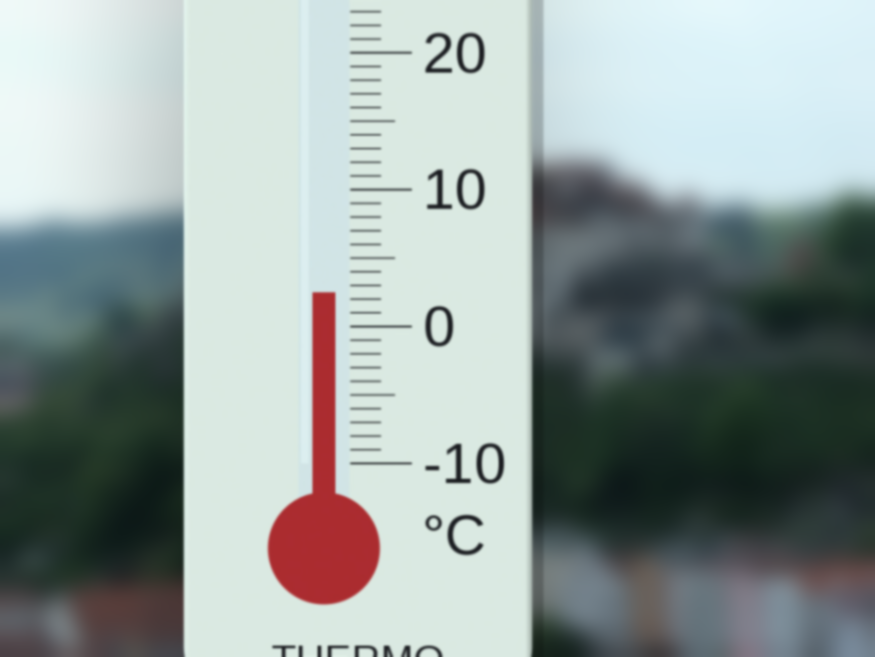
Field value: 2.5 (°C)
